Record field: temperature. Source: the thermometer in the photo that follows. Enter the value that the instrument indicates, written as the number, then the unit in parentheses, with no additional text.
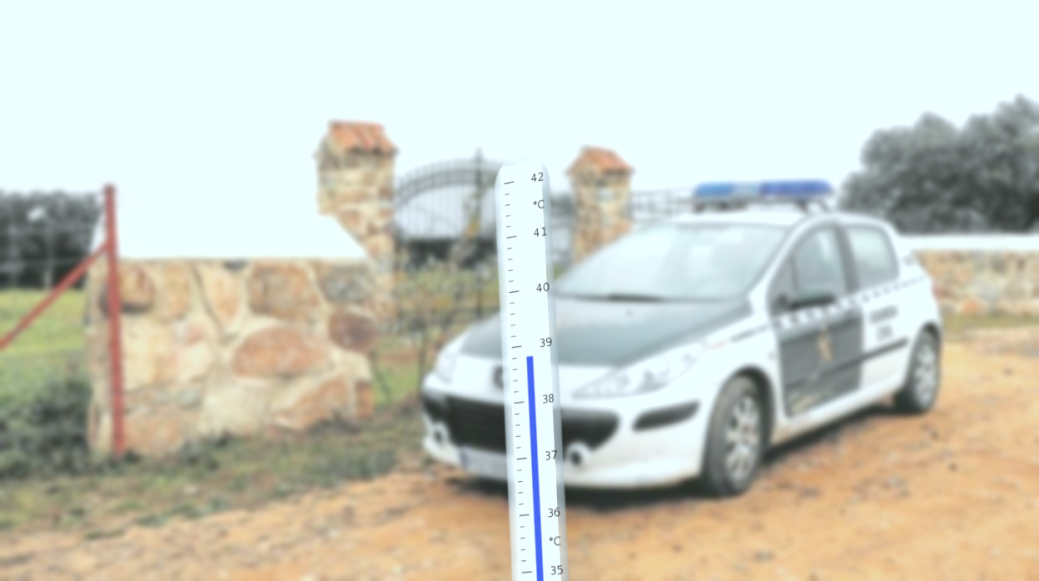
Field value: 38.8 (°C)
